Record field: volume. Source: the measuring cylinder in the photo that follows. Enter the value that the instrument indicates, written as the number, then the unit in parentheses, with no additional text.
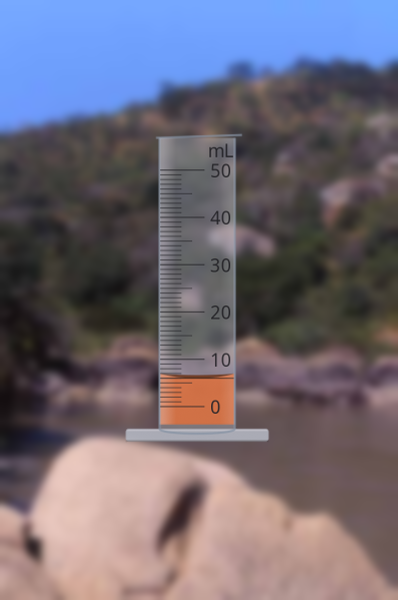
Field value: 6 (mL)
